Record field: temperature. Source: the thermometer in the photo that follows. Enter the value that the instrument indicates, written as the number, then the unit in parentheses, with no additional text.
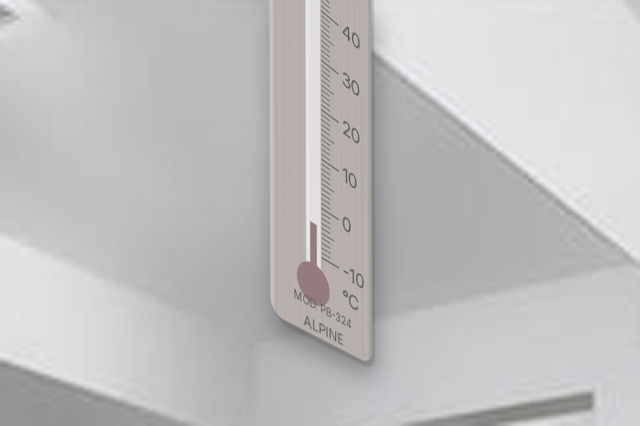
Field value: -4 (°C)
